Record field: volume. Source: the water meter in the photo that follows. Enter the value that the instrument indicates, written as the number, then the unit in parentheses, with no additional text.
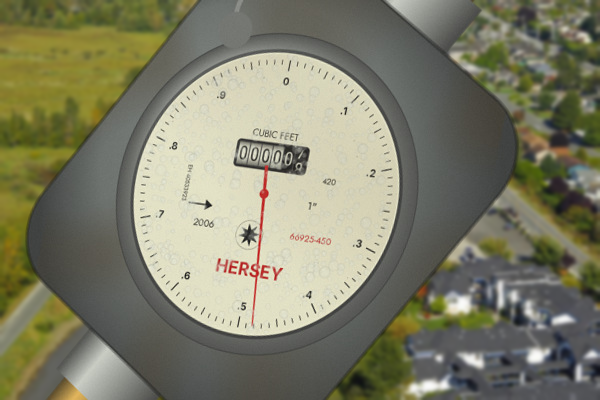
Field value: 7.48 (ft³)
